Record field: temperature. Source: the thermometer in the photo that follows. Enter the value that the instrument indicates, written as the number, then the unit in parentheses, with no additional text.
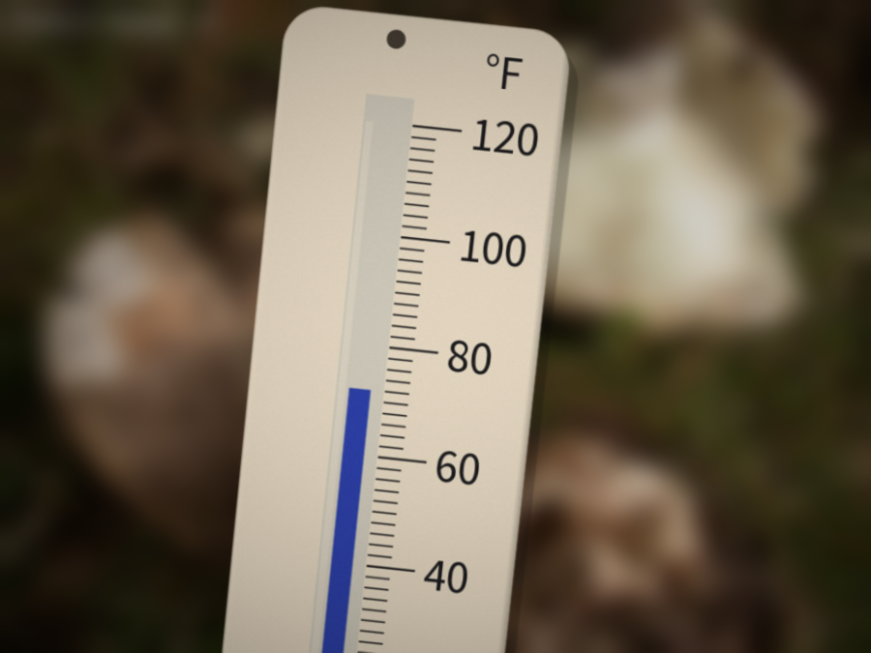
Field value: 72 (°F)
